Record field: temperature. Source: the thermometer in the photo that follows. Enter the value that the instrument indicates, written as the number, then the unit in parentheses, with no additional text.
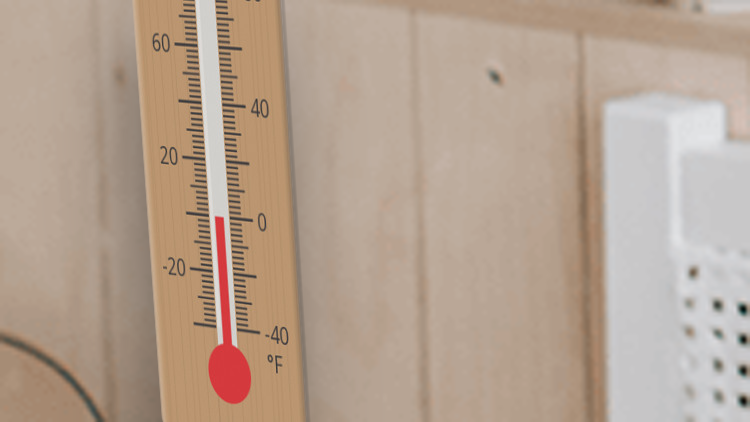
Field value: 0 (°F)
